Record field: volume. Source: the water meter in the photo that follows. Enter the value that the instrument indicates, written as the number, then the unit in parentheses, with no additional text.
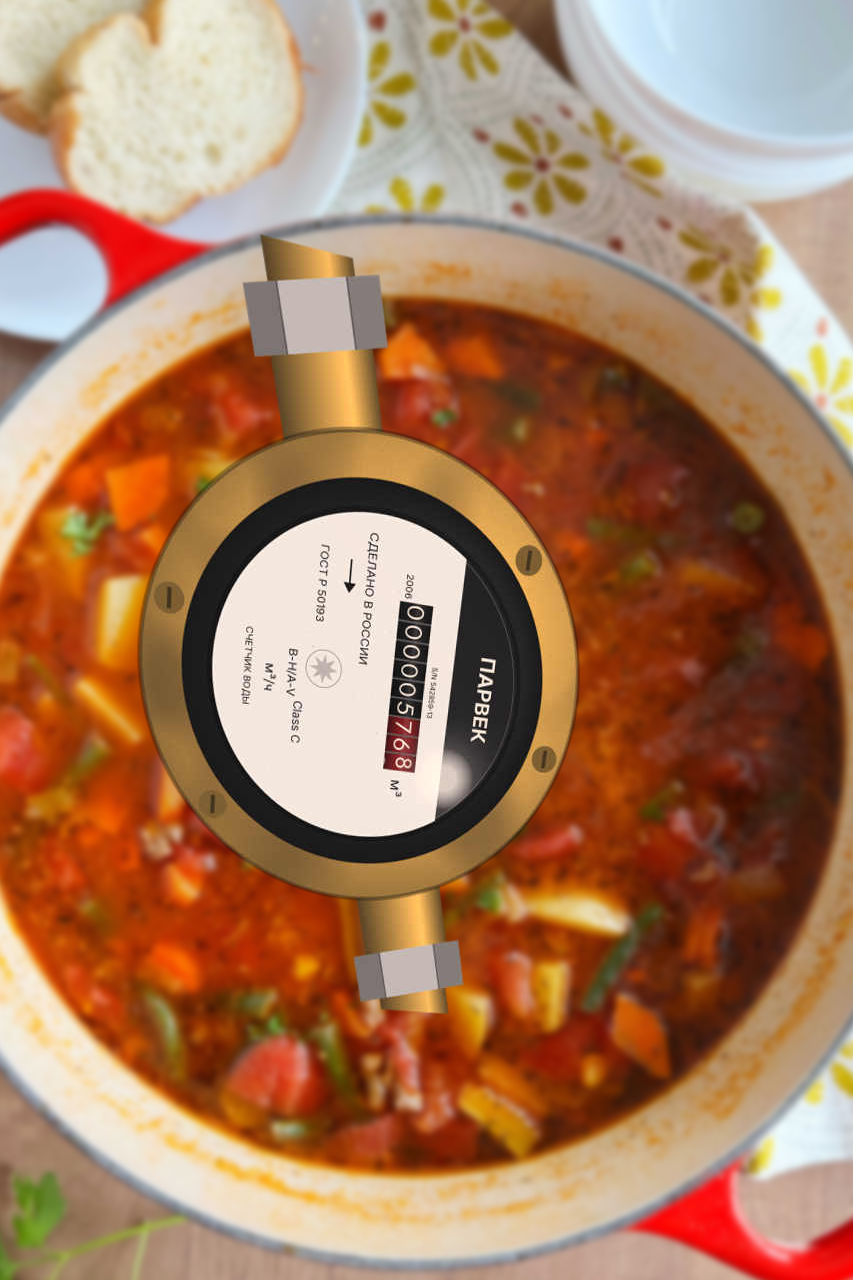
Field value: 5.768 (m³)
